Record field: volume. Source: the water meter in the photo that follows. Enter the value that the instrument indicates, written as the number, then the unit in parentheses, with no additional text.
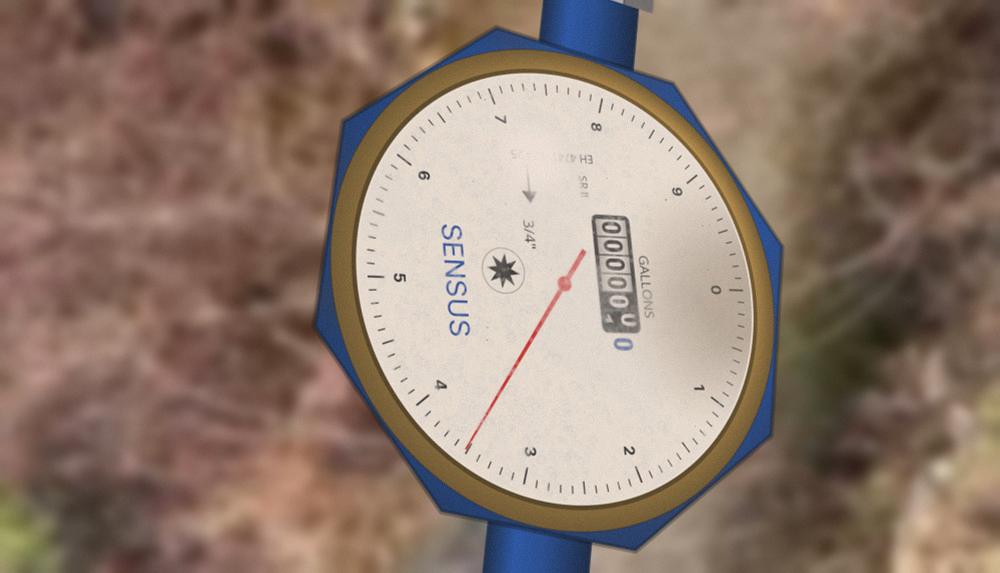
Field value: 3.5 (gal)
